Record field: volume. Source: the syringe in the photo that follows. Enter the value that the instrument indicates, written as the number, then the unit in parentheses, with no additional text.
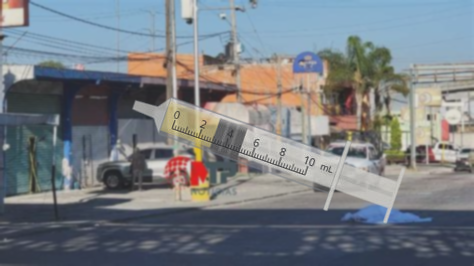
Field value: 3 (mL)
